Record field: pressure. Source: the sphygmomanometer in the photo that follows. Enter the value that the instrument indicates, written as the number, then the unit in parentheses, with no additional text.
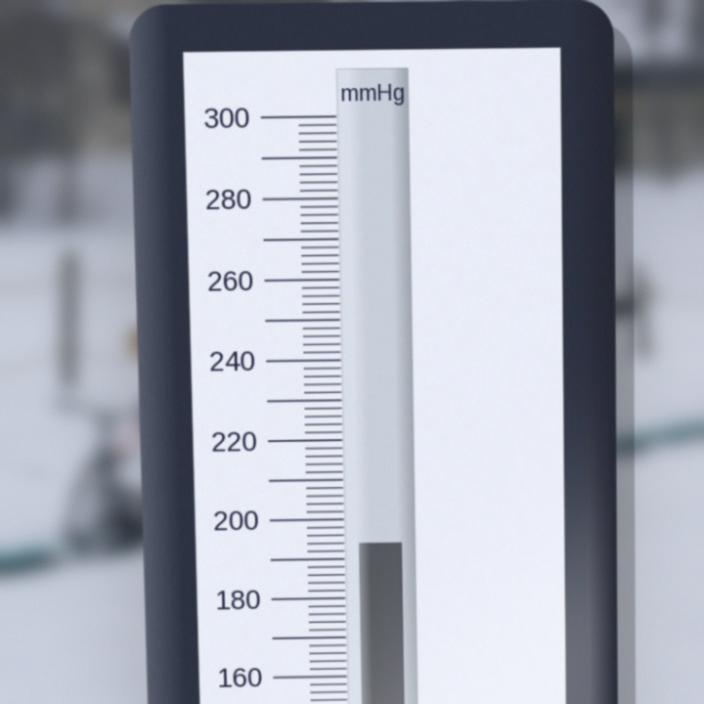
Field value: 194 (mmHg)
